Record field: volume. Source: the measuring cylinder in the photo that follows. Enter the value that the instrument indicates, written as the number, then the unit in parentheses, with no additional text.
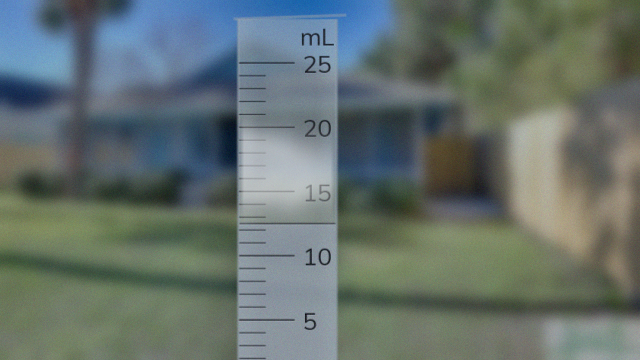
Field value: 12.5 (mL)
